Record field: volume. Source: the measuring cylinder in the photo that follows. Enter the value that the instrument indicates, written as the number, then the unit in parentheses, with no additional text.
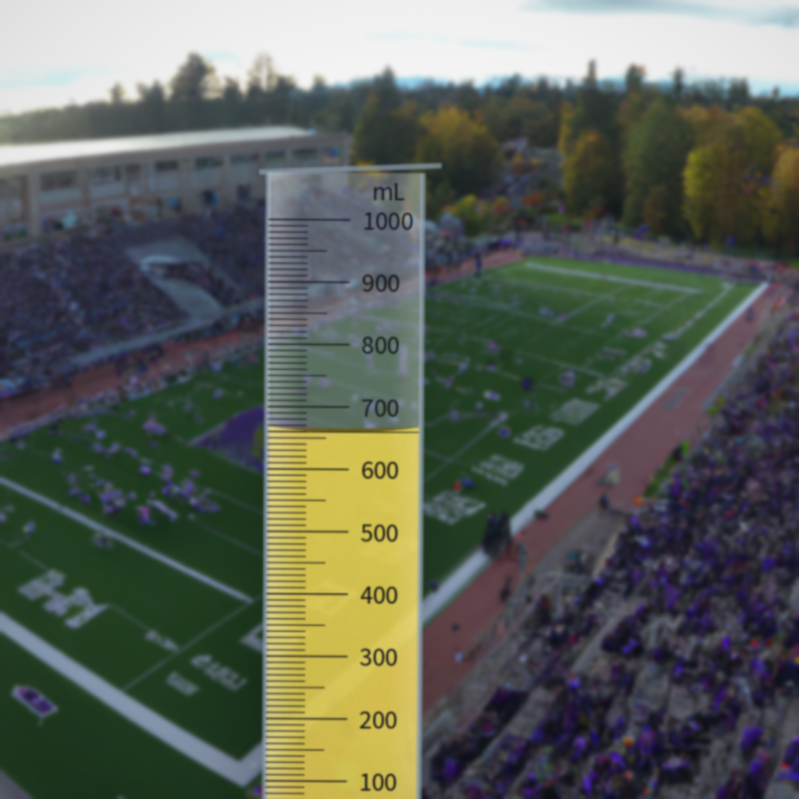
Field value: 660 (mL)
